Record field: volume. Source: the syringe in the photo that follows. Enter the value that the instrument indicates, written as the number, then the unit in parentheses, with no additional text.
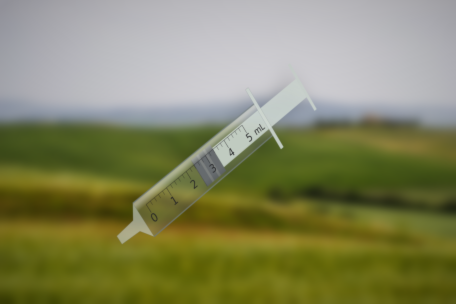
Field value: 2.4 (mL)
